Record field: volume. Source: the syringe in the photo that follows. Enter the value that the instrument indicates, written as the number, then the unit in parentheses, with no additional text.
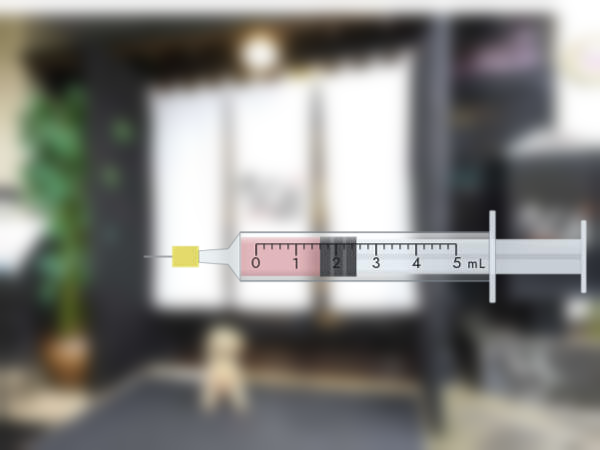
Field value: 1.6 (mL)
